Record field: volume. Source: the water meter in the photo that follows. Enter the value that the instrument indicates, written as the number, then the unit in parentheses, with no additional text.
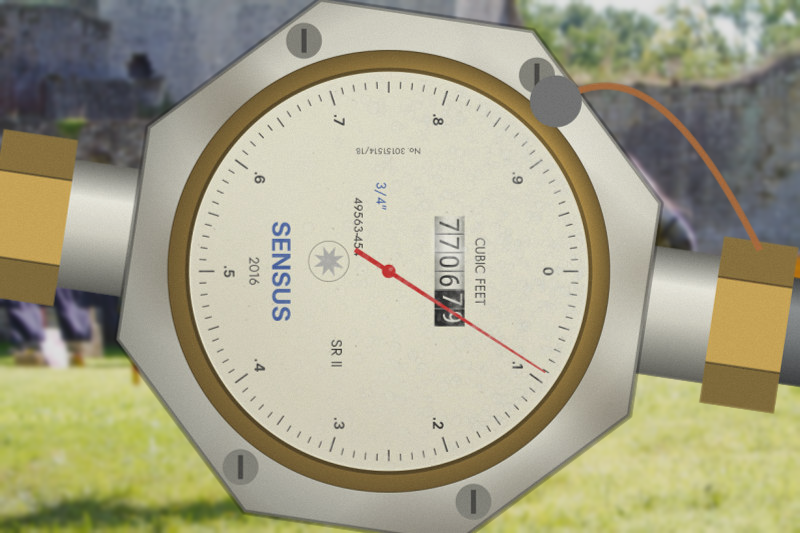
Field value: 770679.09 (ft³)
